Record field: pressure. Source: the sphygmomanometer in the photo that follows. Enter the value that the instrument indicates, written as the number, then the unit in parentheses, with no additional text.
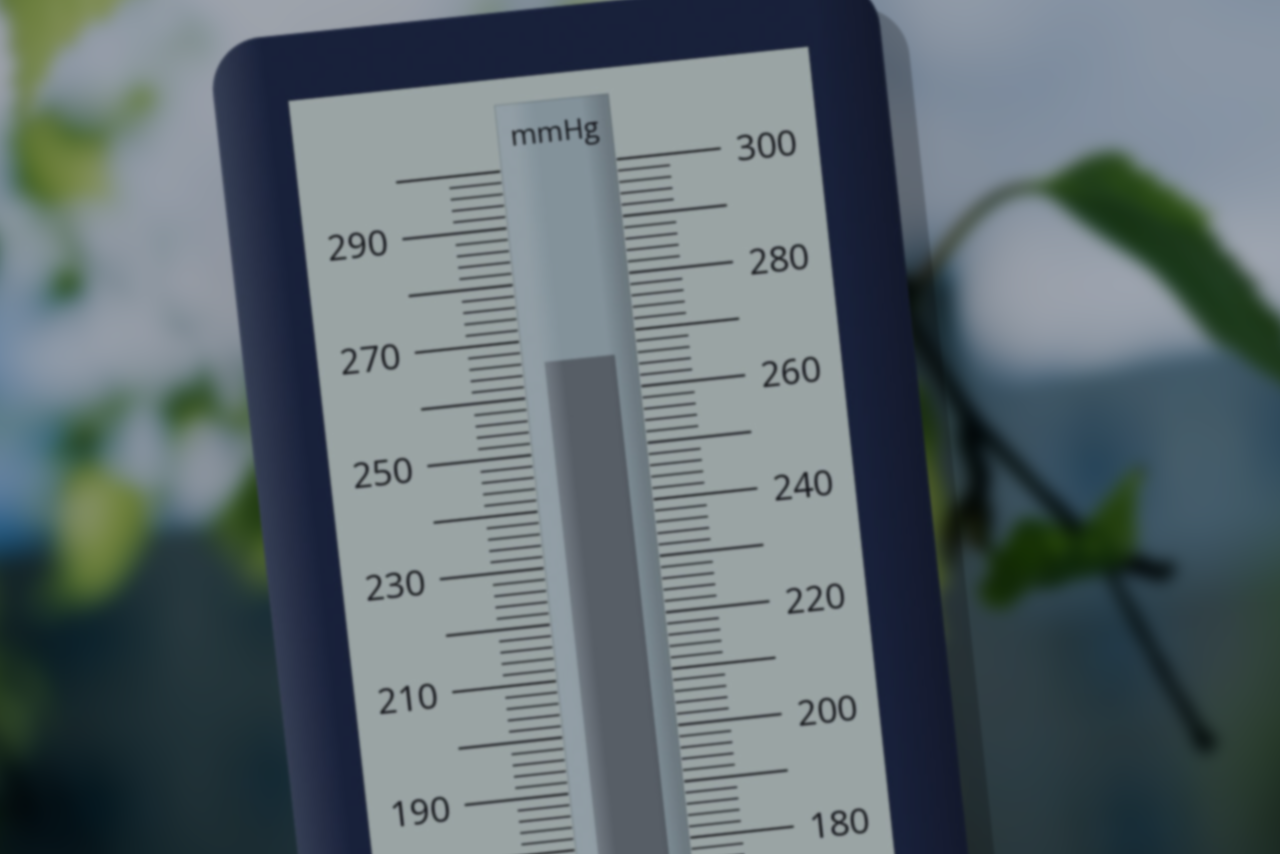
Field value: 266 (mmHg)
